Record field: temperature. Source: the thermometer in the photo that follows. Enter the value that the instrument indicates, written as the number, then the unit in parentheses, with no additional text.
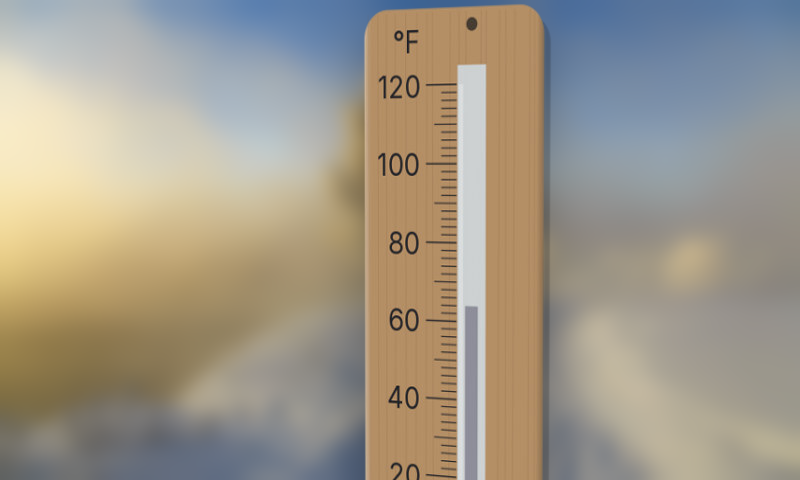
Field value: 64 (°F)
